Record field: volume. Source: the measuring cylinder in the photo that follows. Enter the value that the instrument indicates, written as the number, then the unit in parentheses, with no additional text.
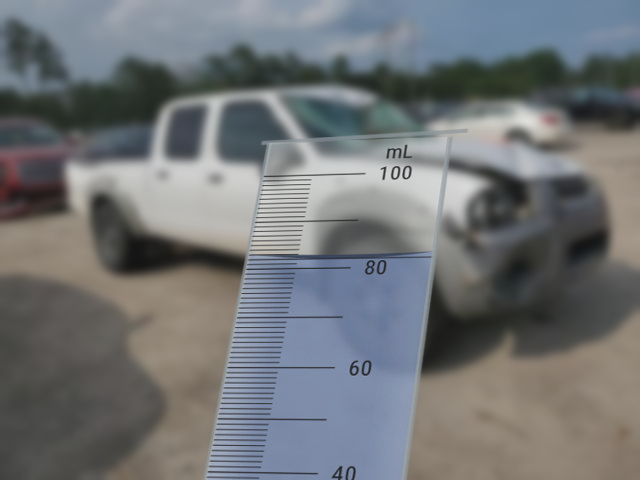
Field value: 82 (mL)
